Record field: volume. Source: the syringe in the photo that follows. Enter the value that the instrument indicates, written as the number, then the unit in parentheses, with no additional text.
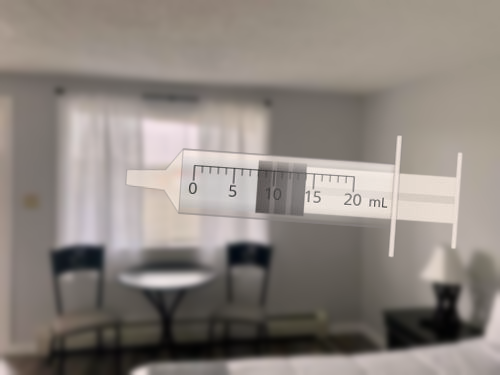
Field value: 8 (mL)
